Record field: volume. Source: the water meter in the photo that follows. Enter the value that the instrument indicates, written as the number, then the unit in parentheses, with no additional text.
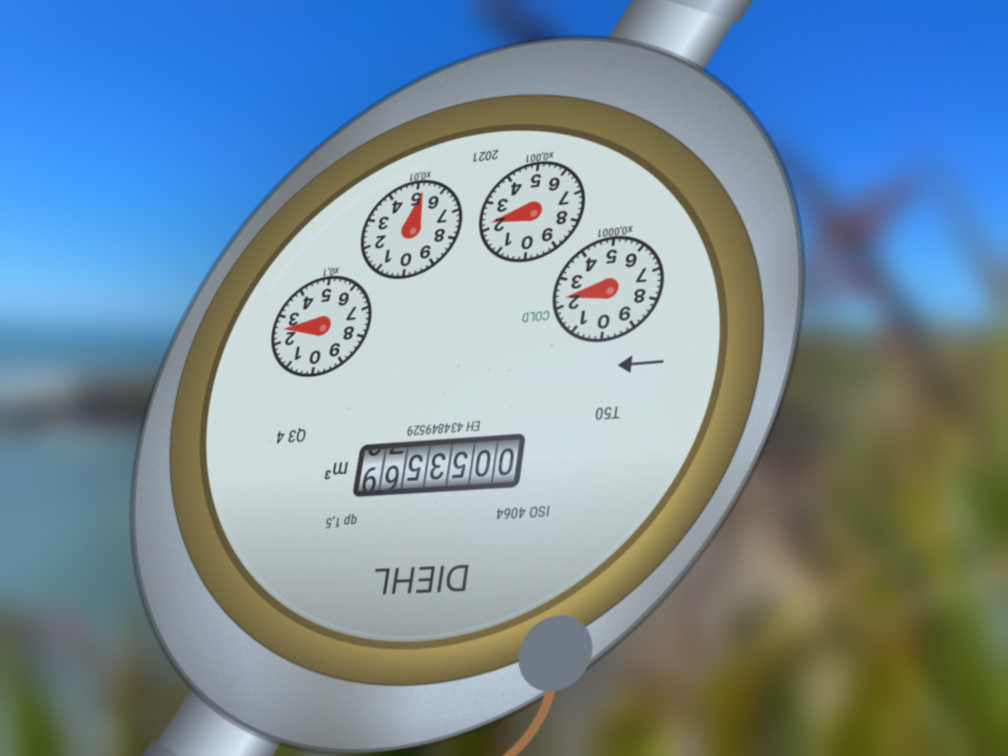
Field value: 53569.2522 (m³)
